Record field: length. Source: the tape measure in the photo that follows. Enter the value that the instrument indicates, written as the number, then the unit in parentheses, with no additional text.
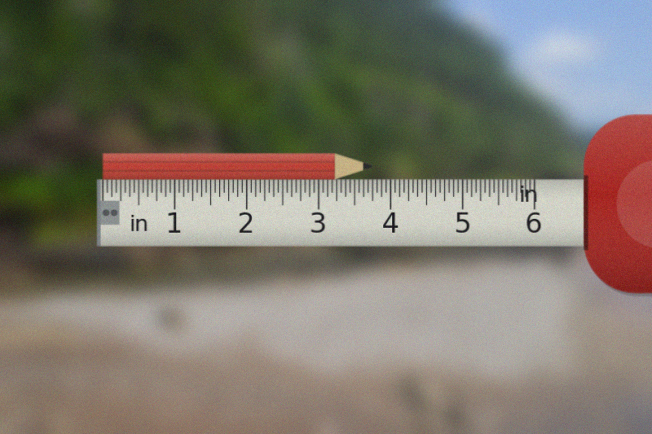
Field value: 3.75 (in)
